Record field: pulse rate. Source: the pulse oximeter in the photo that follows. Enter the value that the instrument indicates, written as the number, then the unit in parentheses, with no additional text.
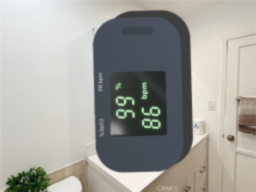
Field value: 86 (bpm)
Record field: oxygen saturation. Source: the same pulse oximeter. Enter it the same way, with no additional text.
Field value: 99 (%)
